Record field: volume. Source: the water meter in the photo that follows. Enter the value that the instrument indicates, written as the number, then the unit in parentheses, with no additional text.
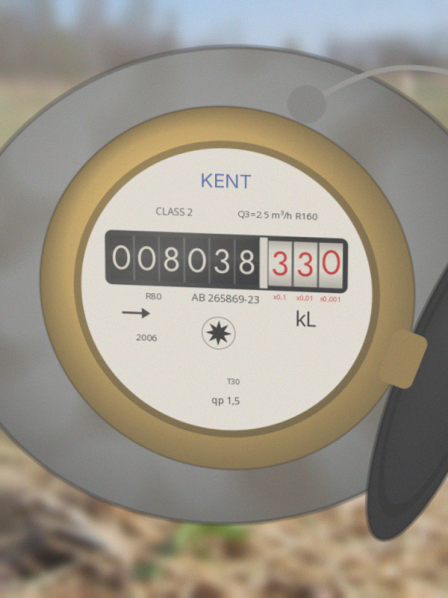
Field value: 8038.330 (kL)
